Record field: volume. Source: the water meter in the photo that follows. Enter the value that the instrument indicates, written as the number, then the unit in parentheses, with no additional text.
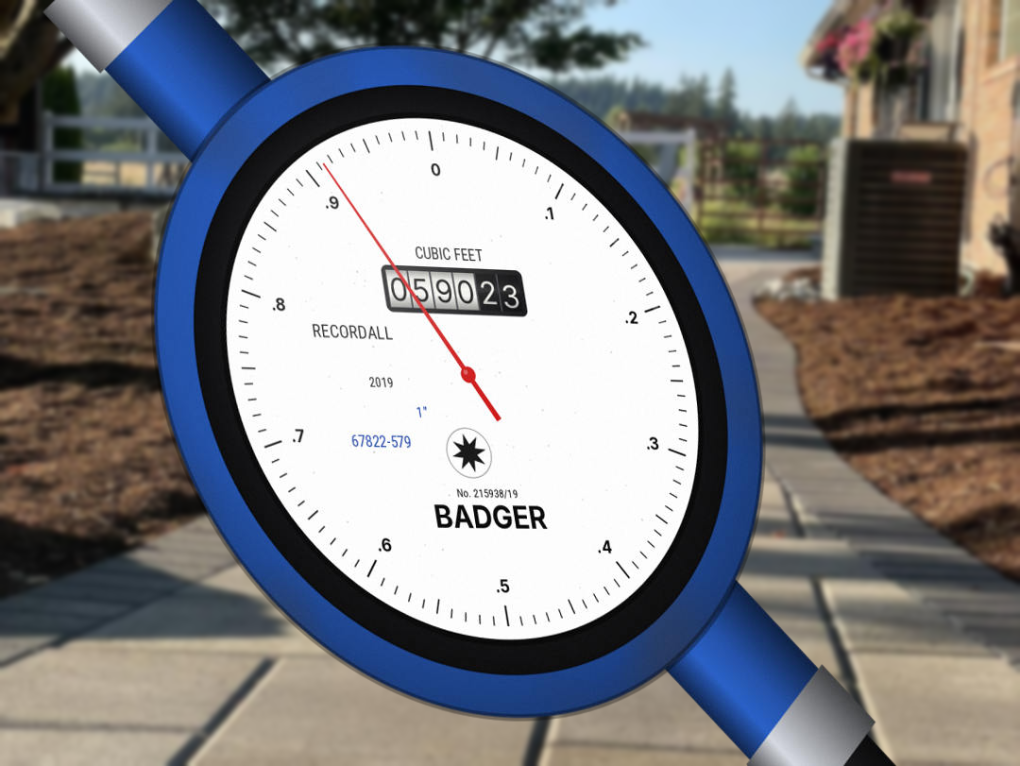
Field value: 59022.91 (ft³)
